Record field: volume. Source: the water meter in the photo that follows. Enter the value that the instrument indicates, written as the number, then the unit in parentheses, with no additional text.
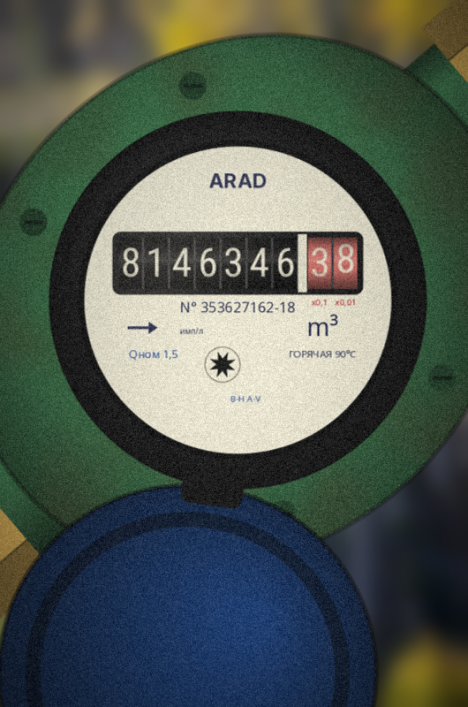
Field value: 8146346.38 (m³)
